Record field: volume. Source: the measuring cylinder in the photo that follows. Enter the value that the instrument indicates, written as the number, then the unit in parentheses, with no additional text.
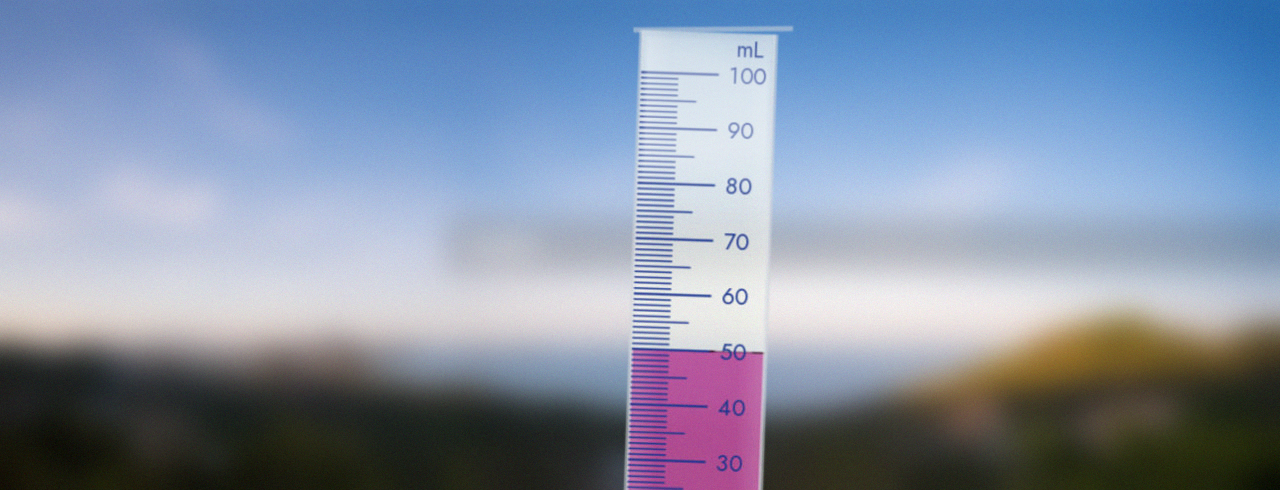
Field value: 50 (mL)
